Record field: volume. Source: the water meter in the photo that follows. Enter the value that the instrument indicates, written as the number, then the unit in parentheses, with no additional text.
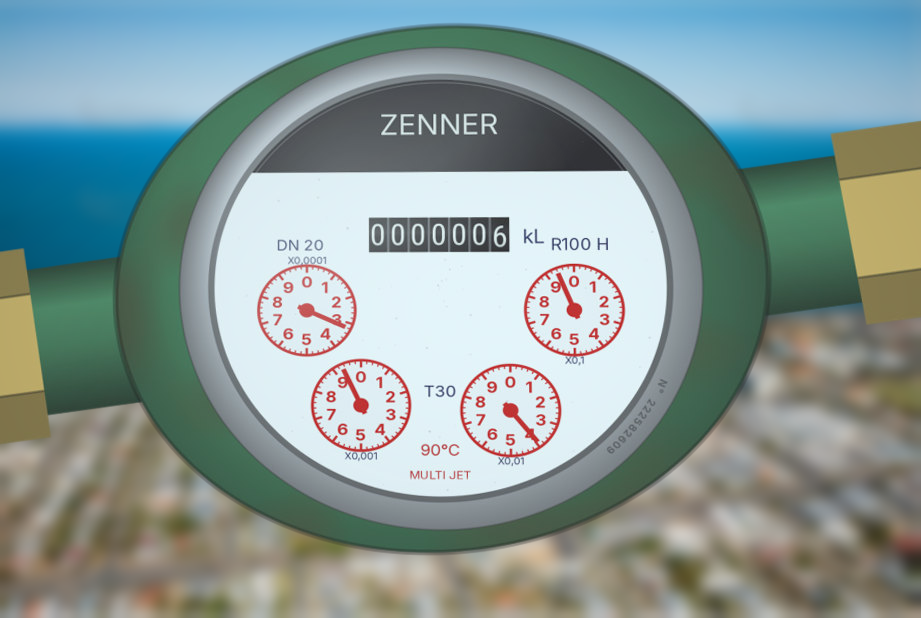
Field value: 5.9393 (kL)
